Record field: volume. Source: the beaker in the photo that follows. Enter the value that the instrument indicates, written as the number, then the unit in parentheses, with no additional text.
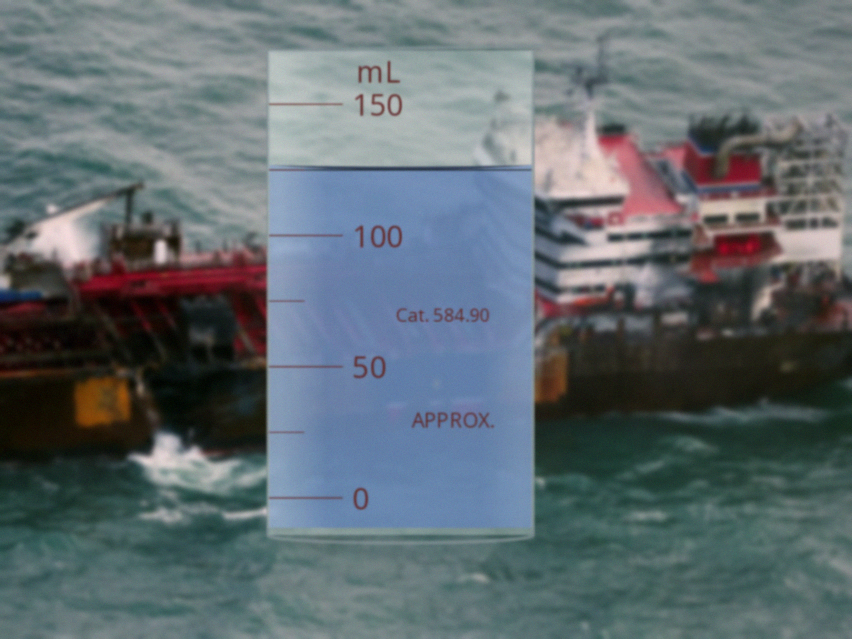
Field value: 125 (mL)
